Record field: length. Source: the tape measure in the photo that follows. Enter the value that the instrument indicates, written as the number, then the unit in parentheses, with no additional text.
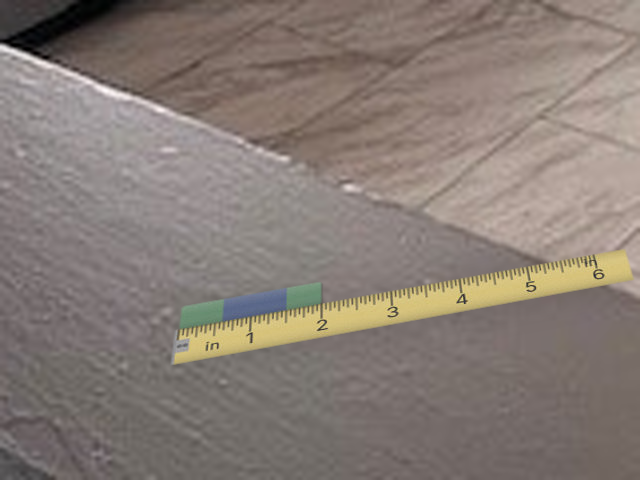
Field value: 2 (in)
